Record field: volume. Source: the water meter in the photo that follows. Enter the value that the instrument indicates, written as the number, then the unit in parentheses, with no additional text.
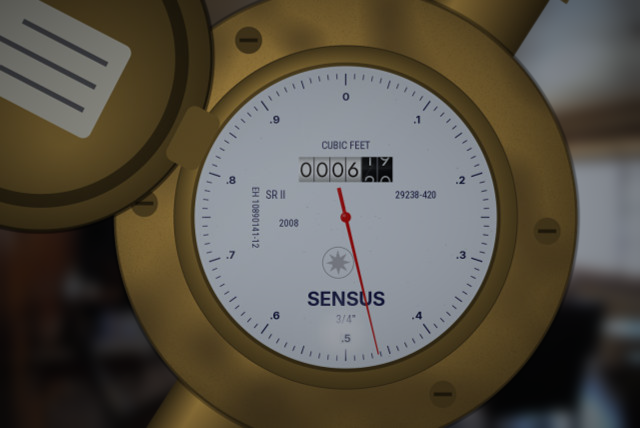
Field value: 619.46 (ft³)
